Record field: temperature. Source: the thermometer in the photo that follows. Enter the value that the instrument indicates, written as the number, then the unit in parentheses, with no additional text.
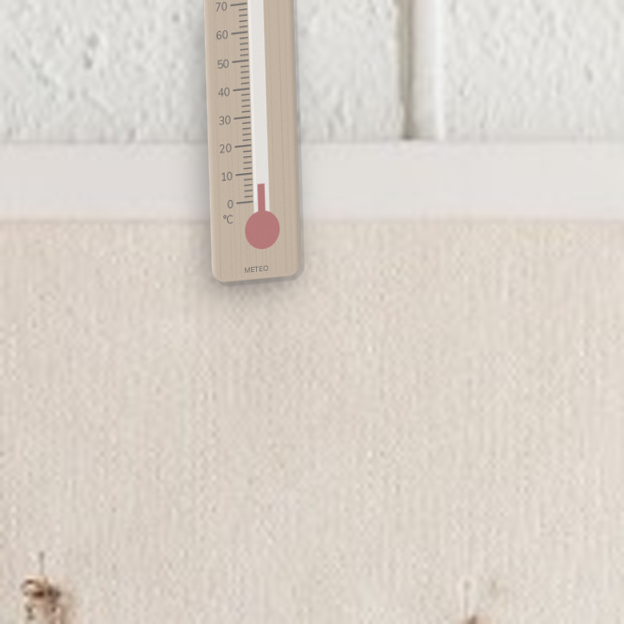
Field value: 6 (°C)
